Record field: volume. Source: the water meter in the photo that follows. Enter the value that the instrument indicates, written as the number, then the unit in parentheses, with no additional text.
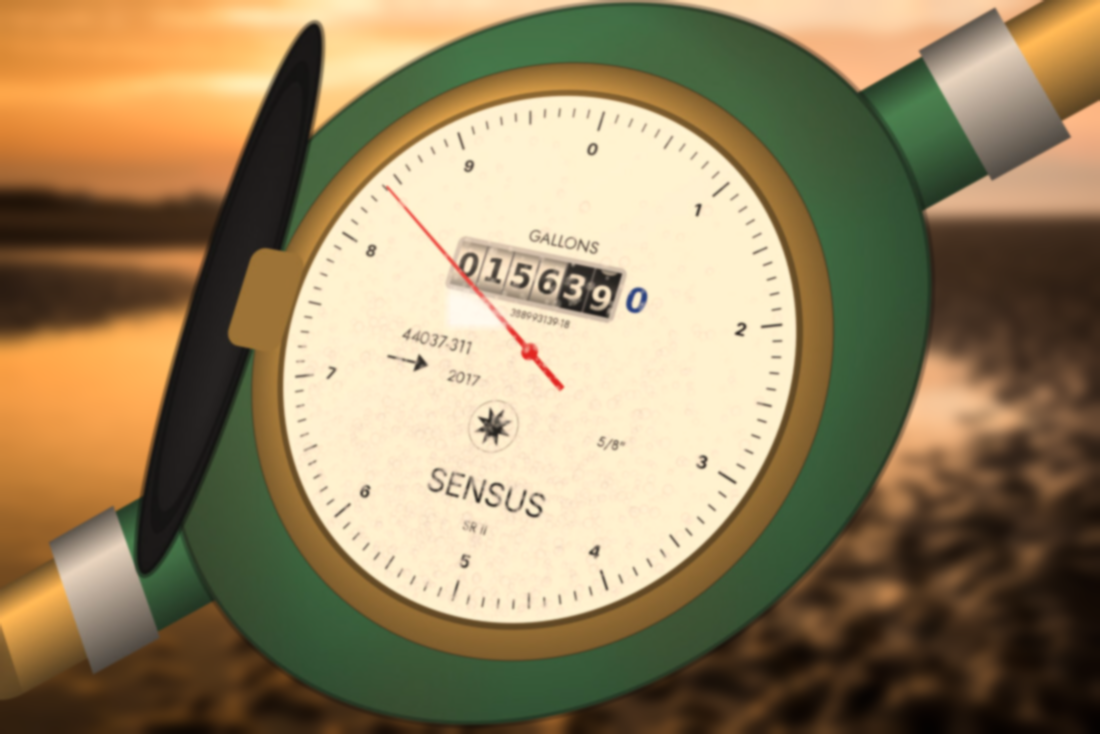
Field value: 156388.4 (gal)
